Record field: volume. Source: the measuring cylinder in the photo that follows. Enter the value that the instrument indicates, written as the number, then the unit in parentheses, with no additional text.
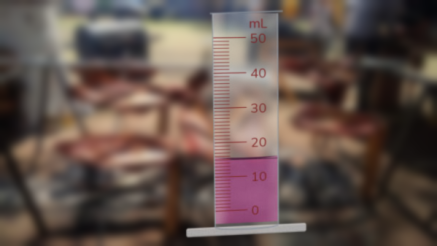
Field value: 15 (mL)
